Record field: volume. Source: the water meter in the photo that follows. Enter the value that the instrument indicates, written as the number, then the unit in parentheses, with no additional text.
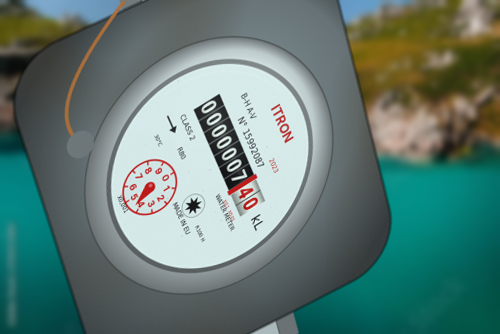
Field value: 7.404 (kL)
